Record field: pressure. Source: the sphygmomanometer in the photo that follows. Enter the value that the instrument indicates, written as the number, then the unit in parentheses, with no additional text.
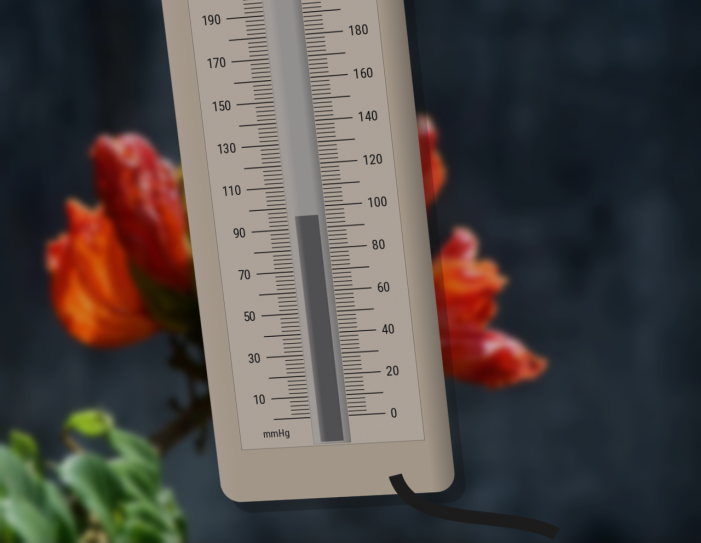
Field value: 96 (mmHg)
